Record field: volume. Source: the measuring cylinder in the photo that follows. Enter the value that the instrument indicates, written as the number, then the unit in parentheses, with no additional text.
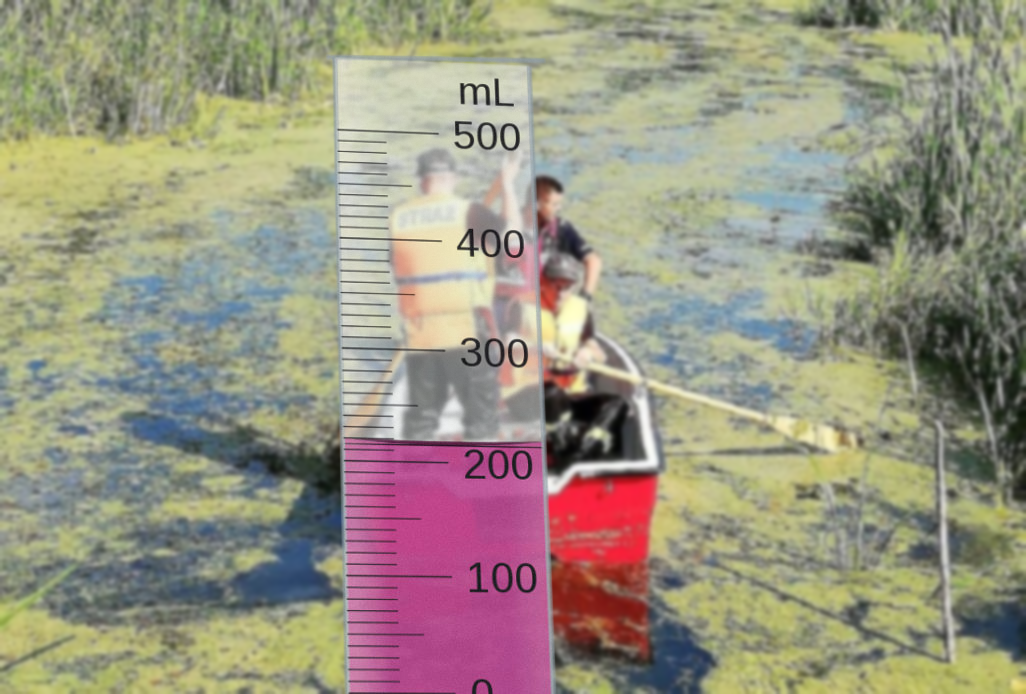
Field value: 215 (mL)
